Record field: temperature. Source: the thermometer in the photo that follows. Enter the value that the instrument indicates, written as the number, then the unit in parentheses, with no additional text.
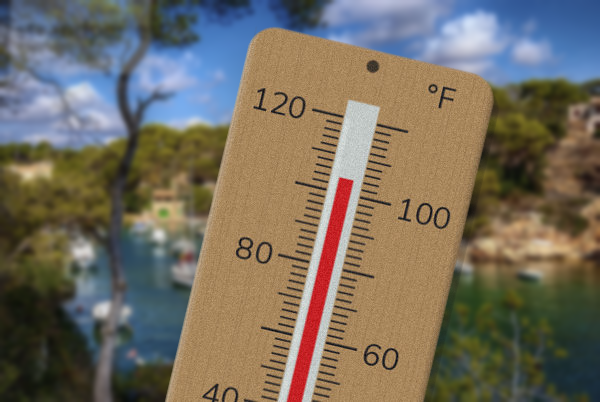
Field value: 104 (°F)
